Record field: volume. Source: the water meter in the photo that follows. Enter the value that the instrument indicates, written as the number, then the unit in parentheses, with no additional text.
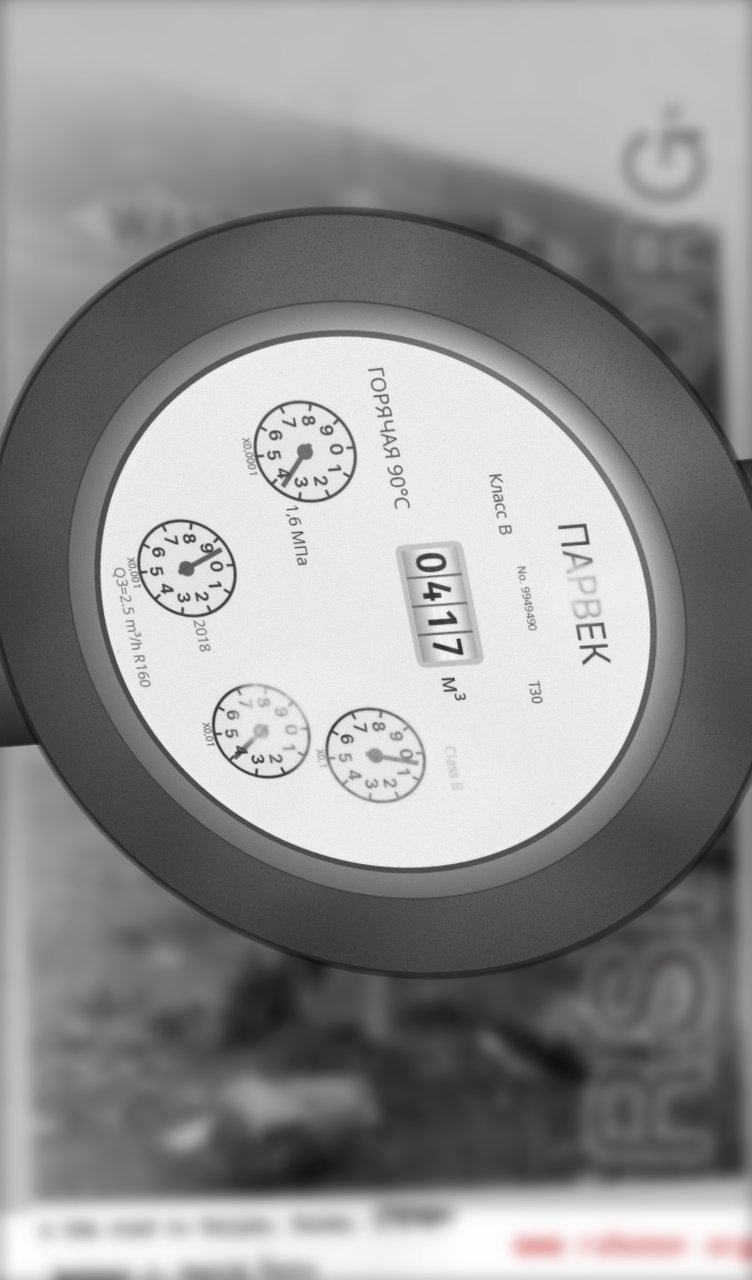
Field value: 417.0393 (m³)
